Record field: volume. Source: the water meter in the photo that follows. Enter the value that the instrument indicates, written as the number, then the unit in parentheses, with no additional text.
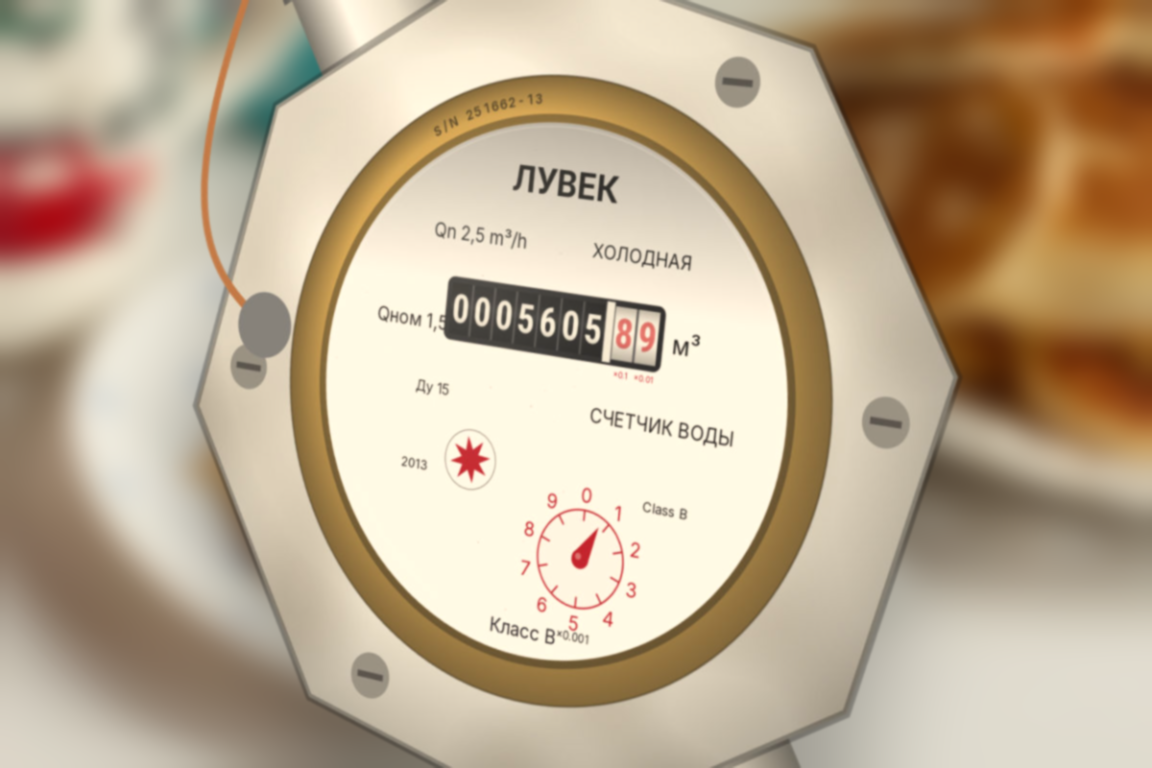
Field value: 5605.890 (m³)
